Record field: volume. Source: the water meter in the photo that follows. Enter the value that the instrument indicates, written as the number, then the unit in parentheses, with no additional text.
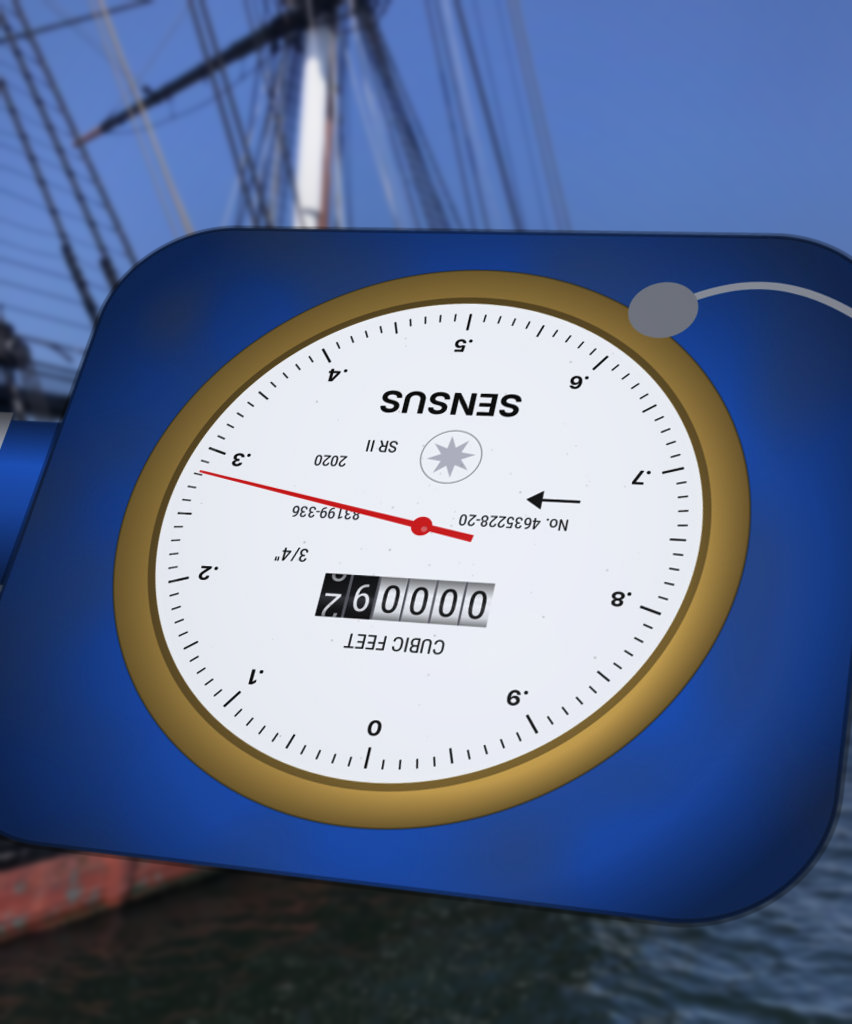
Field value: 92.28 (ft³)
